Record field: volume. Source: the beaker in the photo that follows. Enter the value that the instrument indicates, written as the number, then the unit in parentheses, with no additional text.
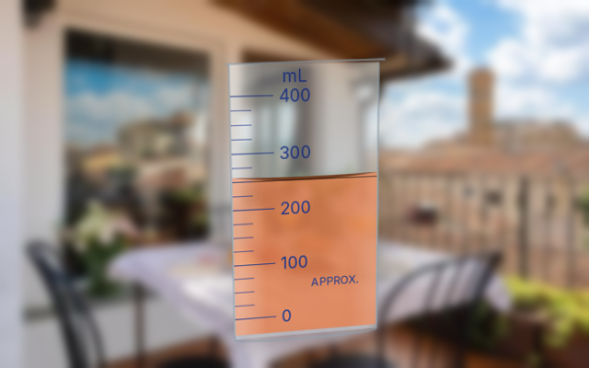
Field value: 250 (mL)
